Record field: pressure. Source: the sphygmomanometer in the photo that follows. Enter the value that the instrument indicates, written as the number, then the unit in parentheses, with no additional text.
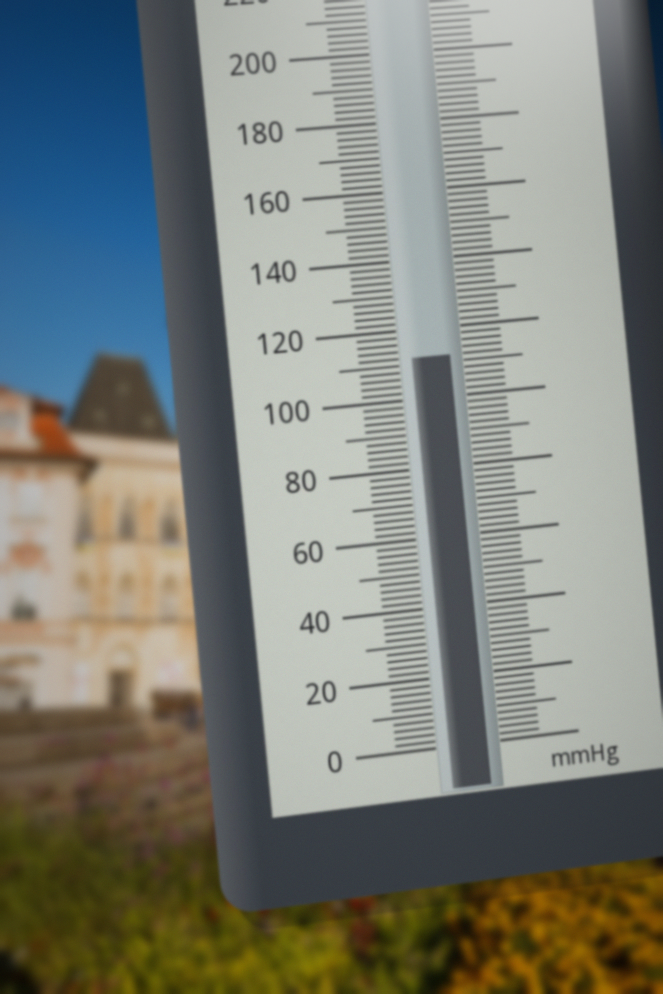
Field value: 112 (mmHg)
